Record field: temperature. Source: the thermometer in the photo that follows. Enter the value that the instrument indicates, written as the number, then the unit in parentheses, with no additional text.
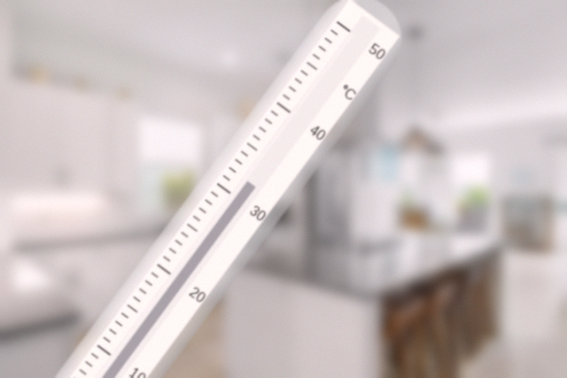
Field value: 32 (°C)
